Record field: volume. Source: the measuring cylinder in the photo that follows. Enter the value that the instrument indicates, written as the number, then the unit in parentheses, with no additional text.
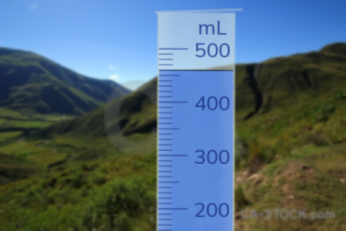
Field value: 460 (mL)
